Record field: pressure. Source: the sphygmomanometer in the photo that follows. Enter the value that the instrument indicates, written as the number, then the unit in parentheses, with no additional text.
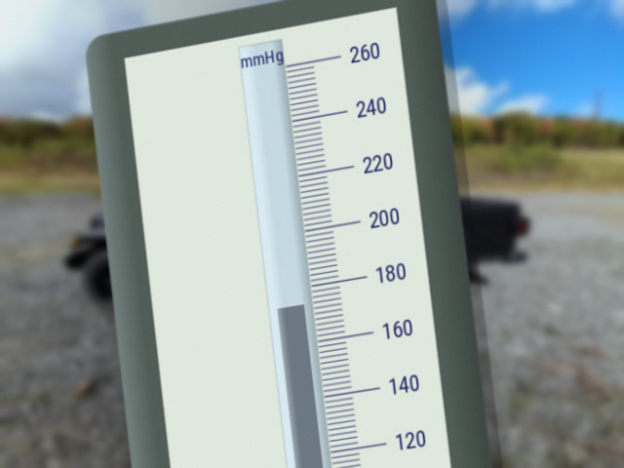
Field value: 174 (mmHg)
